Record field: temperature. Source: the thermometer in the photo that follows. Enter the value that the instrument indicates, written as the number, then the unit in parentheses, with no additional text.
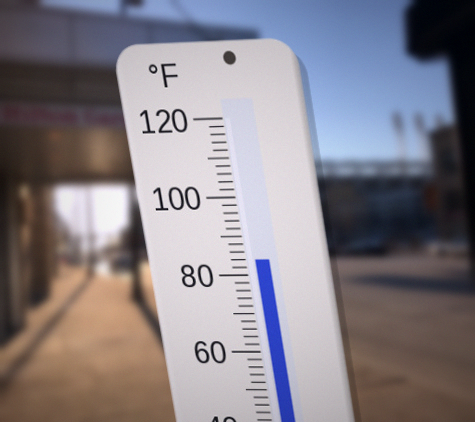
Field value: 84 (°F)
